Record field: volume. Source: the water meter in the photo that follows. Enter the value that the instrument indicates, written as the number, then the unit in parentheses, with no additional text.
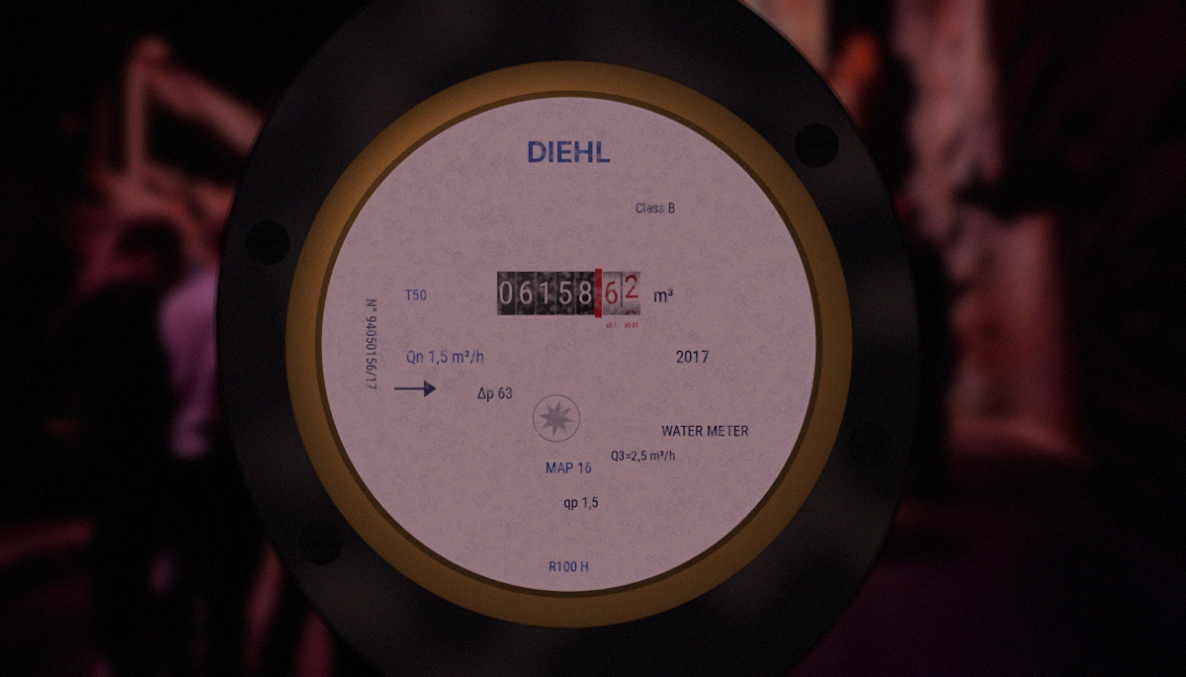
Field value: 6158.62 (m³)
